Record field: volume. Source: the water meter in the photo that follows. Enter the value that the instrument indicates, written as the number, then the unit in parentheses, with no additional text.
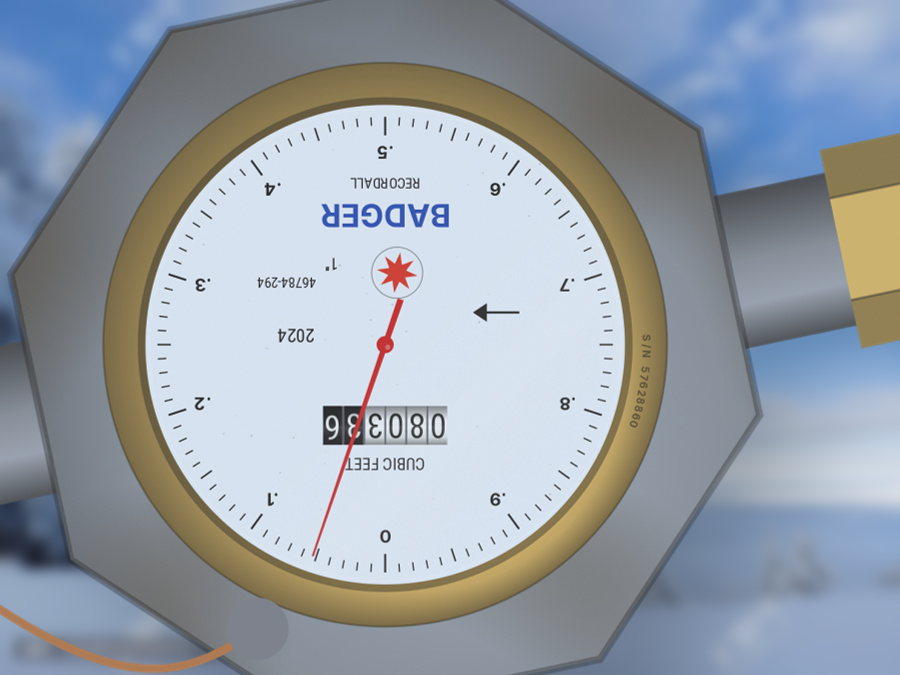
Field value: 80336.05 (ft³)
